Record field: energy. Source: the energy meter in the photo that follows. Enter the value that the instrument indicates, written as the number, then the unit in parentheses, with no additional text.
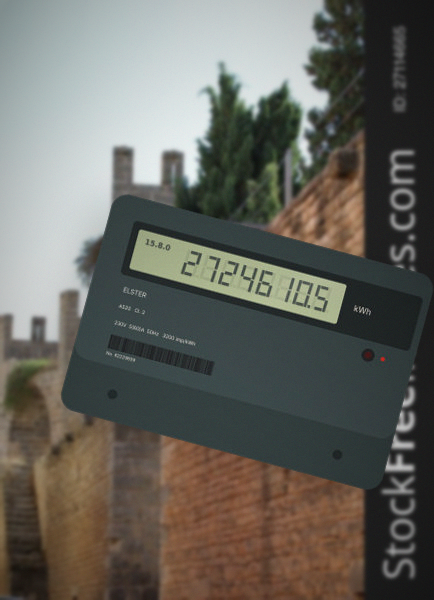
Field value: 2724610.5 (kWh)
